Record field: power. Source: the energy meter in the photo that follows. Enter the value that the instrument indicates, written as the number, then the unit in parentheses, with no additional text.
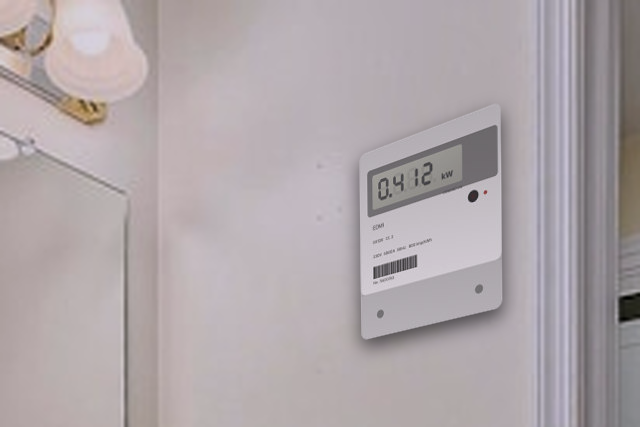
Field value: 0.412 (kW)
